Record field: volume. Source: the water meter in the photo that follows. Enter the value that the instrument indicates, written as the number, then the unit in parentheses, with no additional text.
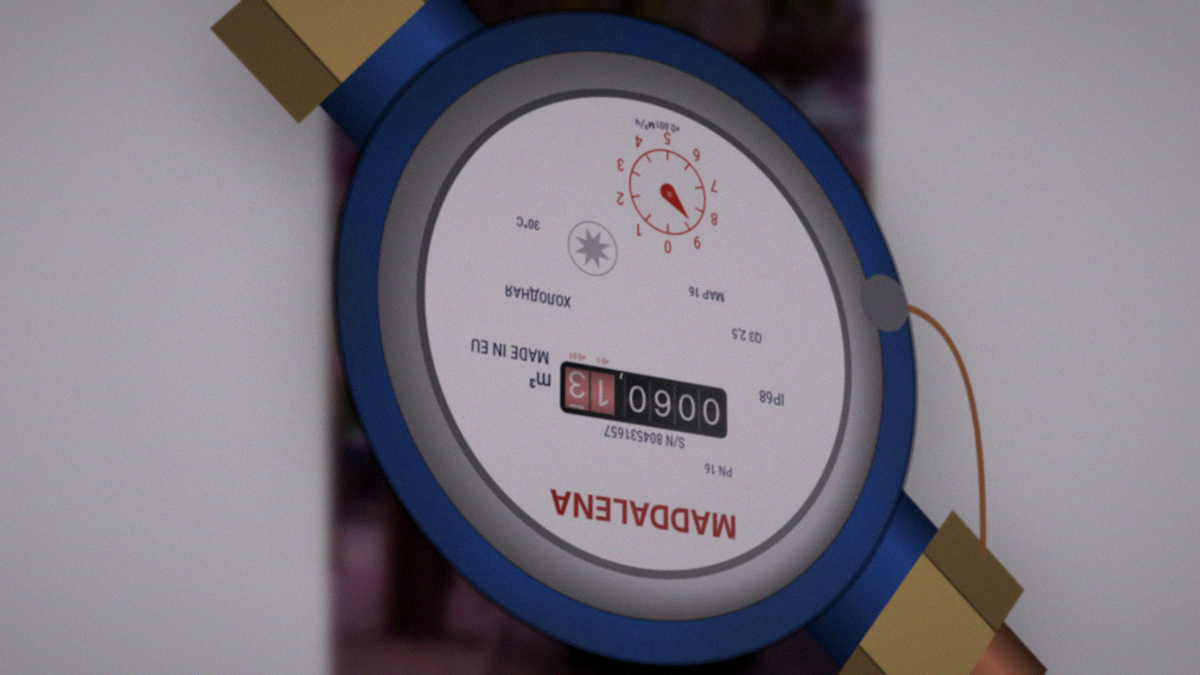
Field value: 60.128 (m³)
